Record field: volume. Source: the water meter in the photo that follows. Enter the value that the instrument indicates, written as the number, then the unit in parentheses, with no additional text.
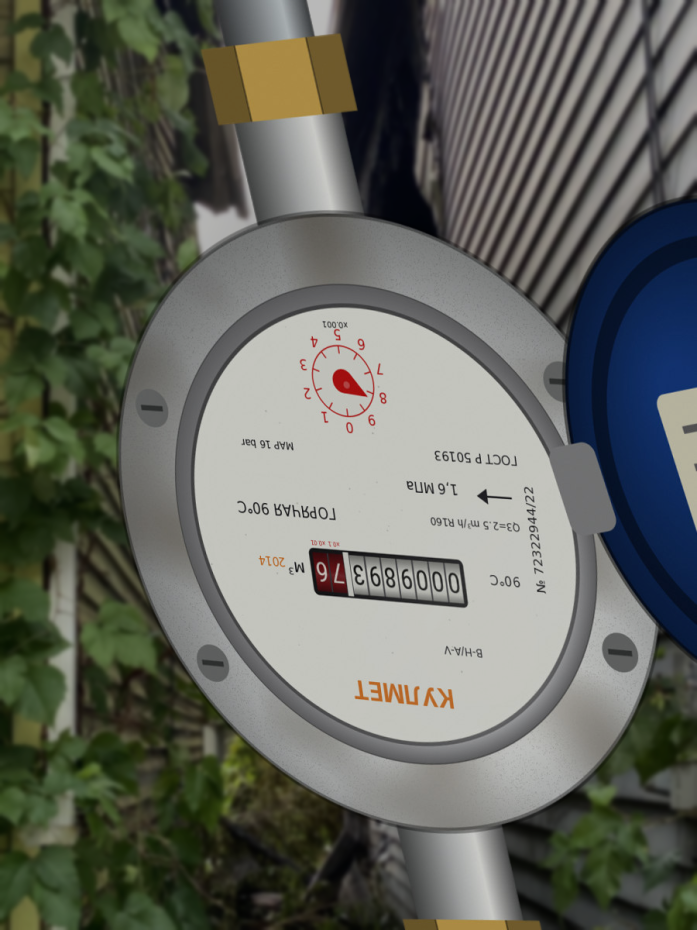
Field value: 9893.768 (m³)
